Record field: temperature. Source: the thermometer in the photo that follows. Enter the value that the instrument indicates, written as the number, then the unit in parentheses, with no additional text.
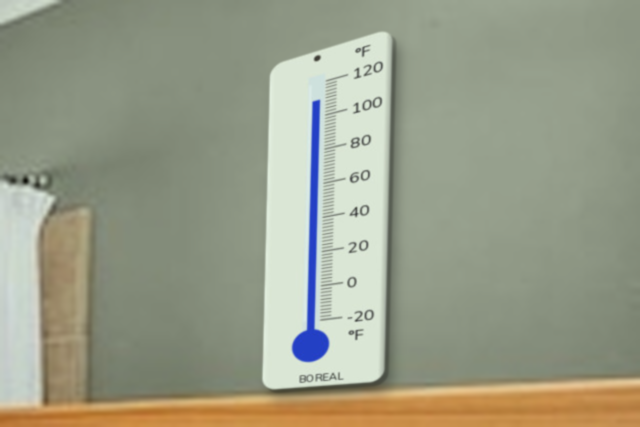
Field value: 110 (°F)
